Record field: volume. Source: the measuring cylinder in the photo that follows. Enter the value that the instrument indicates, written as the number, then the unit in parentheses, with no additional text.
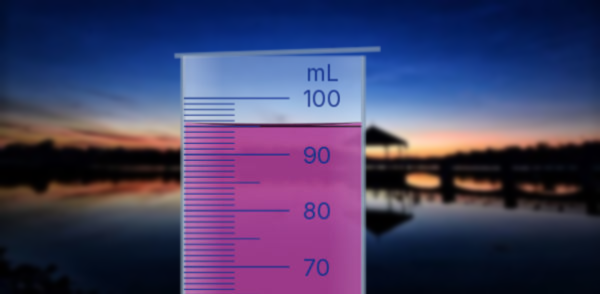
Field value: 95 (mL)
